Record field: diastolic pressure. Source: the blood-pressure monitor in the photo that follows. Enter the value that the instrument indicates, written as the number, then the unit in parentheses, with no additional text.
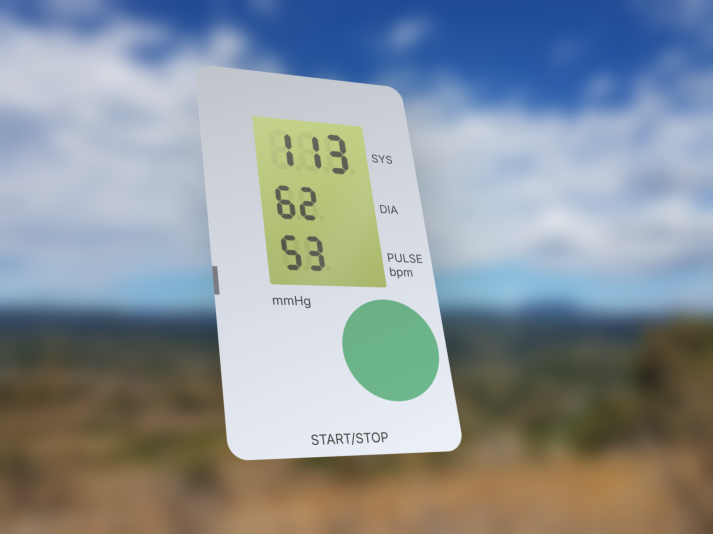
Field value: 62 (mmHg)
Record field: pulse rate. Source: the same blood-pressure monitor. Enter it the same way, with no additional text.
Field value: 53 (bpm)
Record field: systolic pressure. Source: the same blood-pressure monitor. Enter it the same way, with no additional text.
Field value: 113 (mmHg)
